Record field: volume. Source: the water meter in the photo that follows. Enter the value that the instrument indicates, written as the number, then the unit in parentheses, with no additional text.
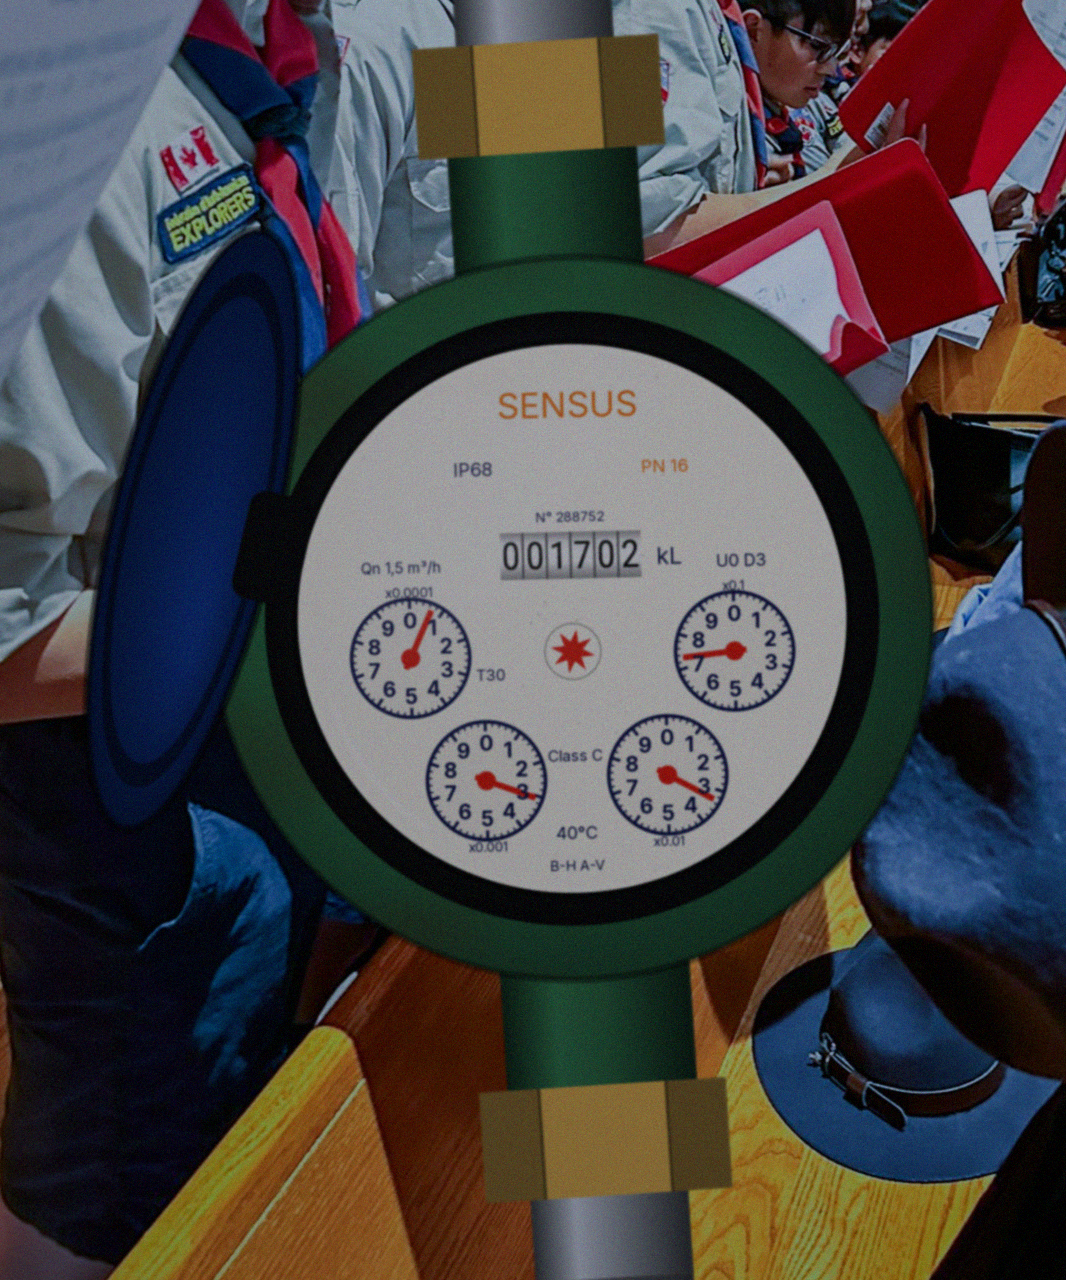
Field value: 1702.7330 (kL)
